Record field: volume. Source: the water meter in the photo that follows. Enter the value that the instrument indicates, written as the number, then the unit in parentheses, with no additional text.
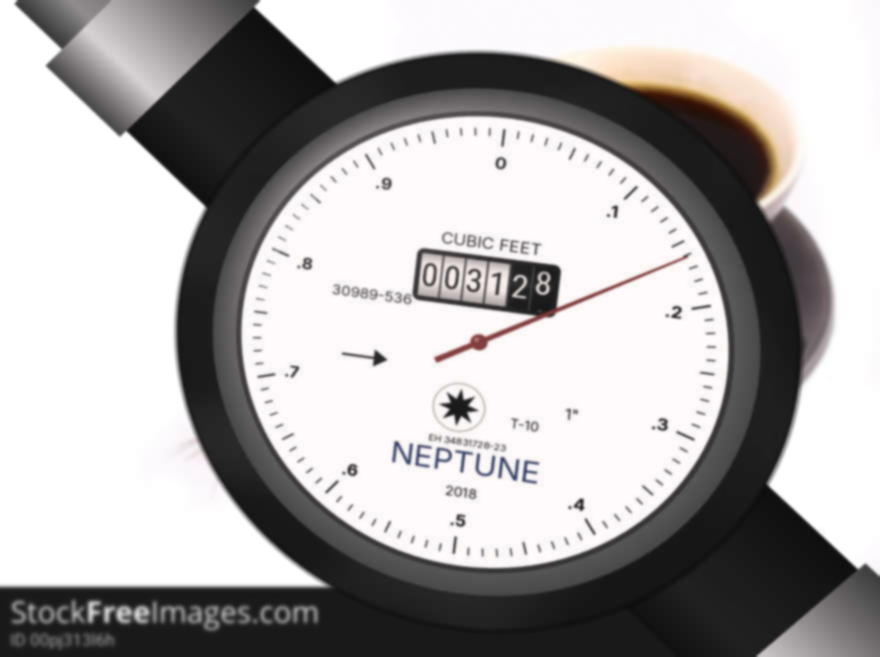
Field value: 3128.16 (ft³)
